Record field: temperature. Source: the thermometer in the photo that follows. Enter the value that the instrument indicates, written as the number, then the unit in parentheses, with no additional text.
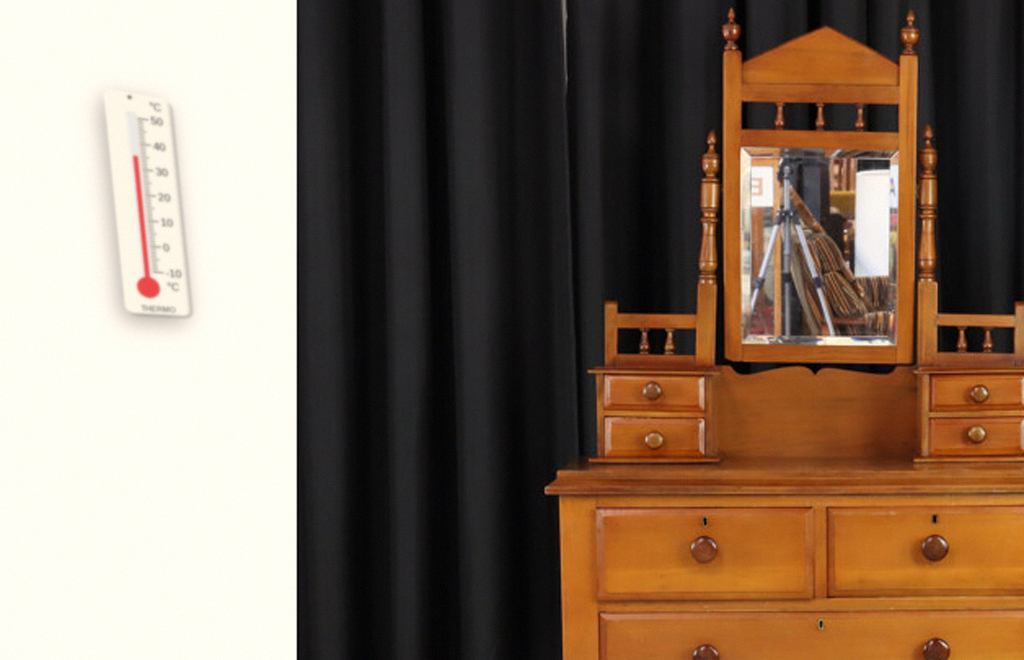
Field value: 35 (°C)
